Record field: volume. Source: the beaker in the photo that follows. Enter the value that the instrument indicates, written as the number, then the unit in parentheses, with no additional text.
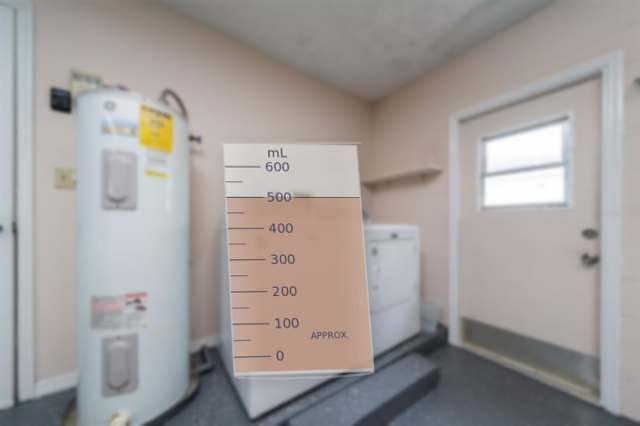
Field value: 500 (mL)
